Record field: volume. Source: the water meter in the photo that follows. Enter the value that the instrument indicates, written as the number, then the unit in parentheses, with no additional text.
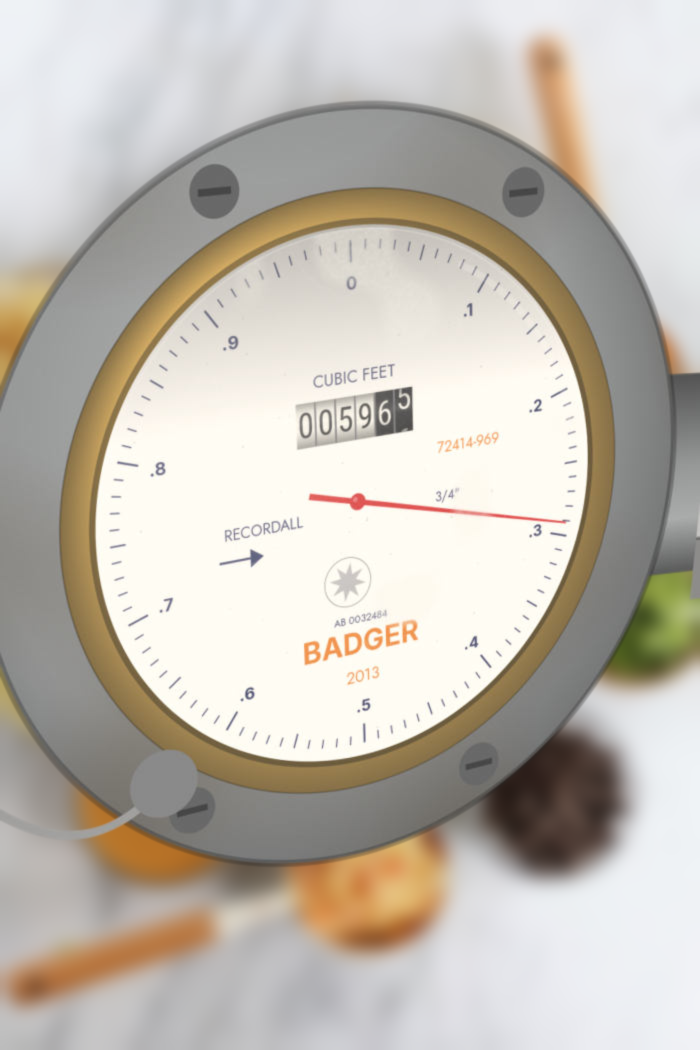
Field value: 5965.29 (ft³)
